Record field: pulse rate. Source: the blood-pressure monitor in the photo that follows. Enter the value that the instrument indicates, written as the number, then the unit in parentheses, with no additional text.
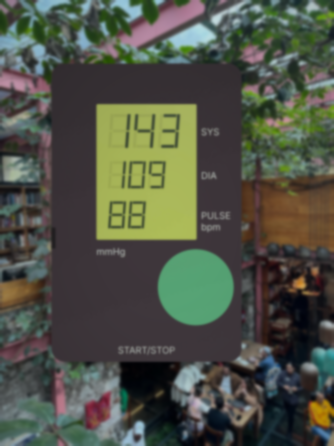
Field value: 88 (bpm)
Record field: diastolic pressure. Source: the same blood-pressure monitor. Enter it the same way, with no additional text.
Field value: 109 (mmHg)
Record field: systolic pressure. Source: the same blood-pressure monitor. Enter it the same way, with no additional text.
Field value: 143 (mmHg)
